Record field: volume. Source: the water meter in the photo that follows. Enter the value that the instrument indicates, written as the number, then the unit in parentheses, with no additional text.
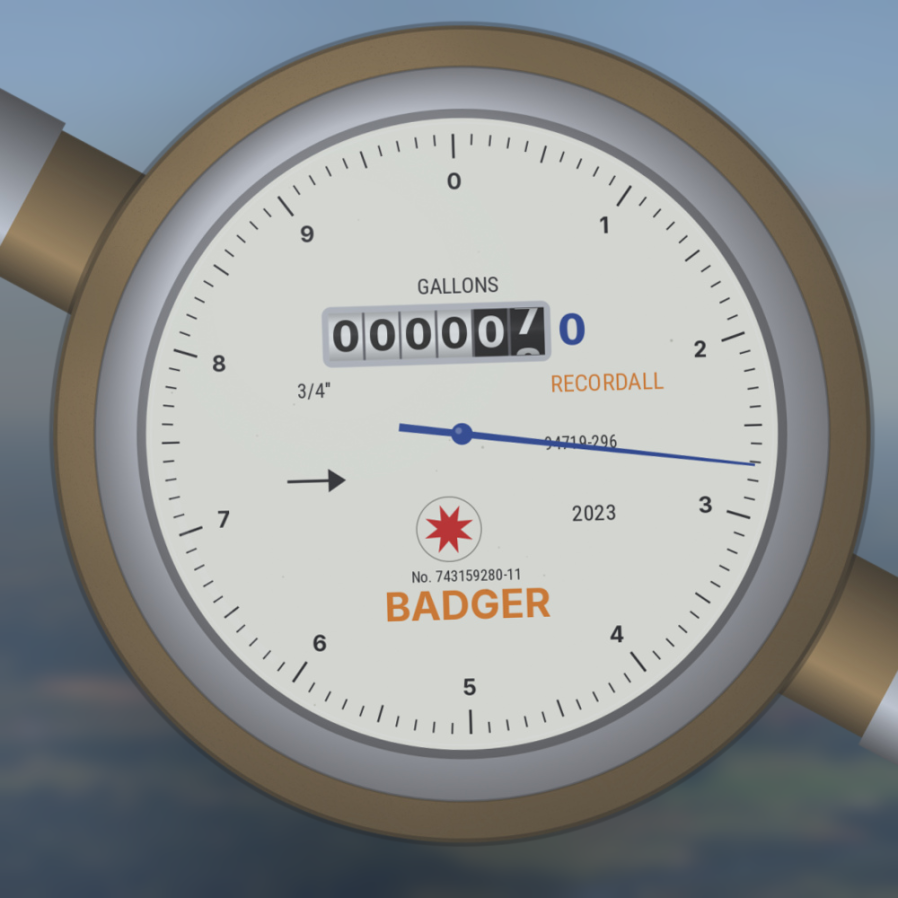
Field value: 72.7 (gal)
